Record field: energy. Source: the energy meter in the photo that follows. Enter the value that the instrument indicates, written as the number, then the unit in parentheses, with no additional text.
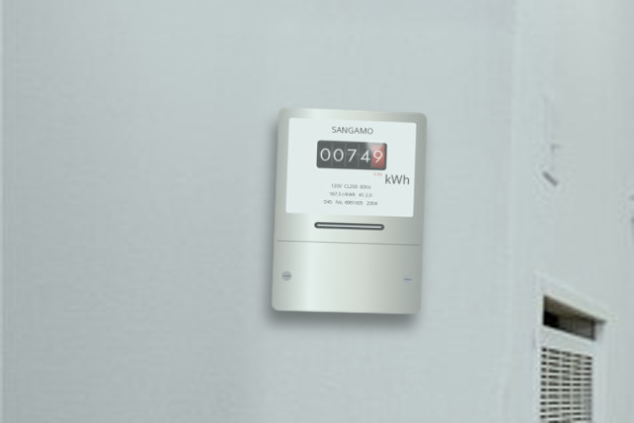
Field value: 74.9 (kWh)
